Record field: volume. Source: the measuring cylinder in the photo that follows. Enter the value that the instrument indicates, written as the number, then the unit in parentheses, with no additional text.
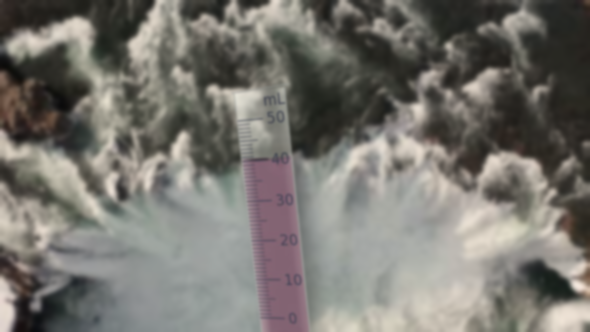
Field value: 40 (mL)
